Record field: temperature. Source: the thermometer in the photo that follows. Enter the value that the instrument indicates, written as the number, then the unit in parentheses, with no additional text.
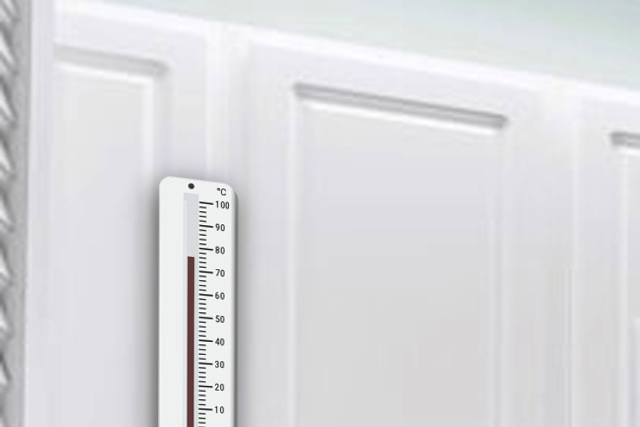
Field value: 76 (°C)
